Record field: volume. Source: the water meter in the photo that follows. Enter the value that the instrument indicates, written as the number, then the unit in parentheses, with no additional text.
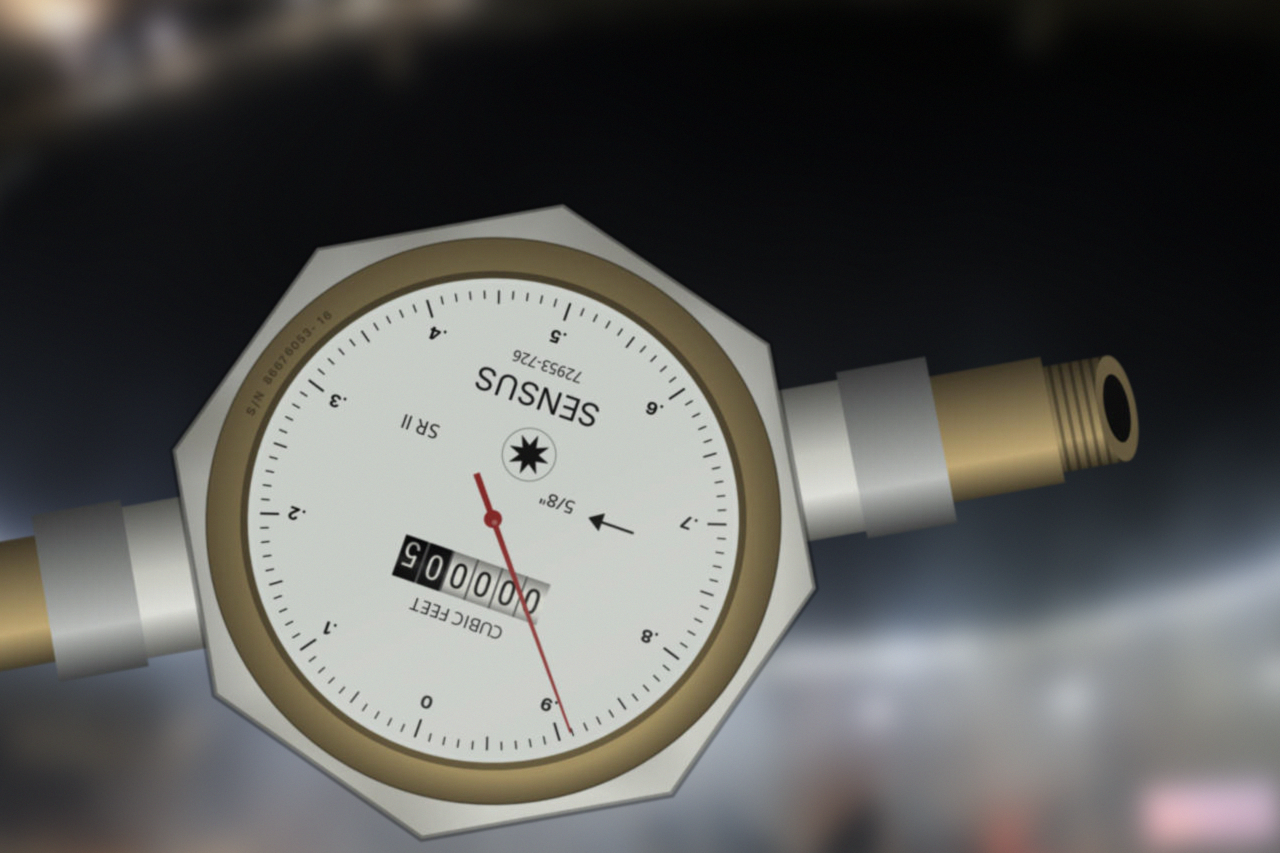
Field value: 4.89 (ft³)
